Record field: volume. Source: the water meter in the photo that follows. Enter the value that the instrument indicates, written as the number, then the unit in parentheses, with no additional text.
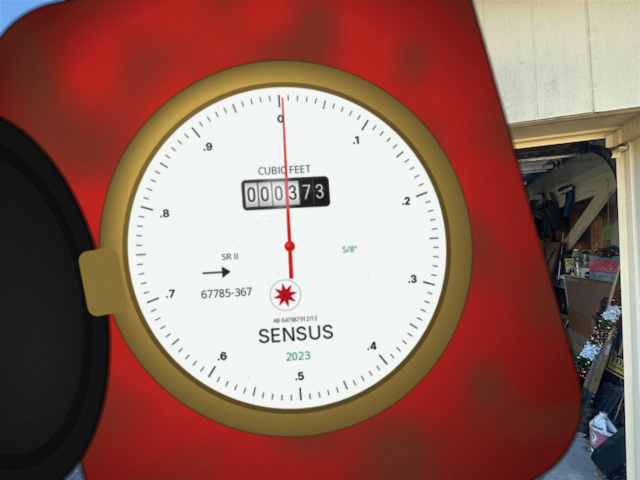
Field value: 373.00 (ft³)
